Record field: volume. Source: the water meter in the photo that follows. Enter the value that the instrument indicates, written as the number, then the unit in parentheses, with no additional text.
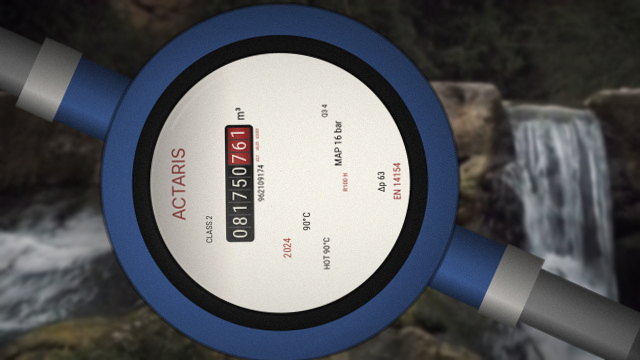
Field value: 81750.761 (m³)
